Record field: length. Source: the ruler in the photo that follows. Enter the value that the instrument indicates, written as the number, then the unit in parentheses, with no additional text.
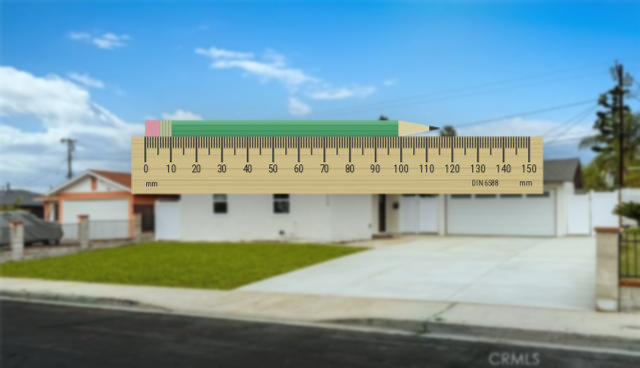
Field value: 115 (mm)
